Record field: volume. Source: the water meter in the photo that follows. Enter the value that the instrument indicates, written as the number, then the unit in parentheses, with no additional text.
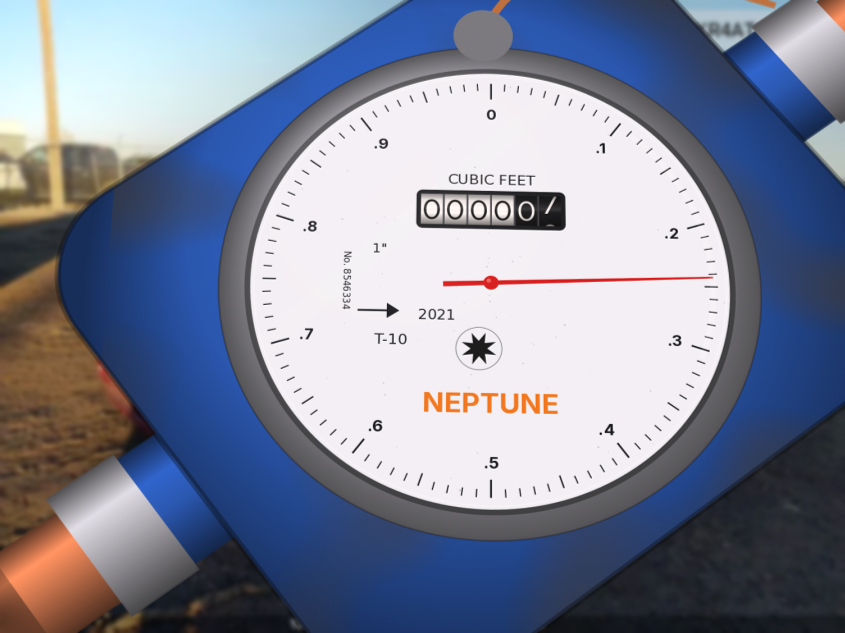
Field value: 7.24 (ft³)
